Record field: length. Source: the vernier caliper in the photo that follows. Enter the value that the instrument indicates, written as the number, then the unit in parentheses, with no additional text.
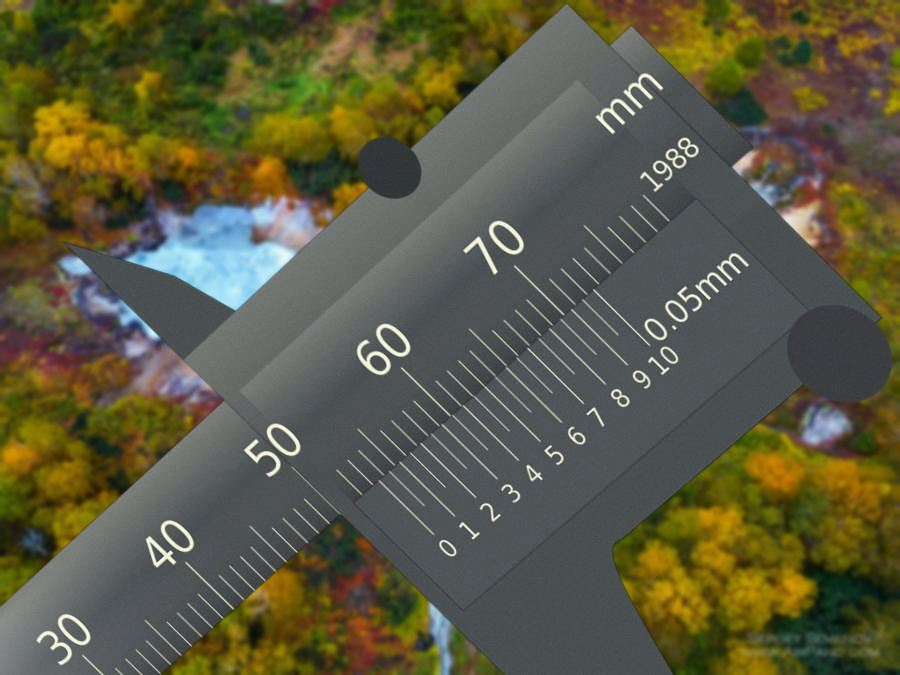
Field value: 53.5 (mm)
